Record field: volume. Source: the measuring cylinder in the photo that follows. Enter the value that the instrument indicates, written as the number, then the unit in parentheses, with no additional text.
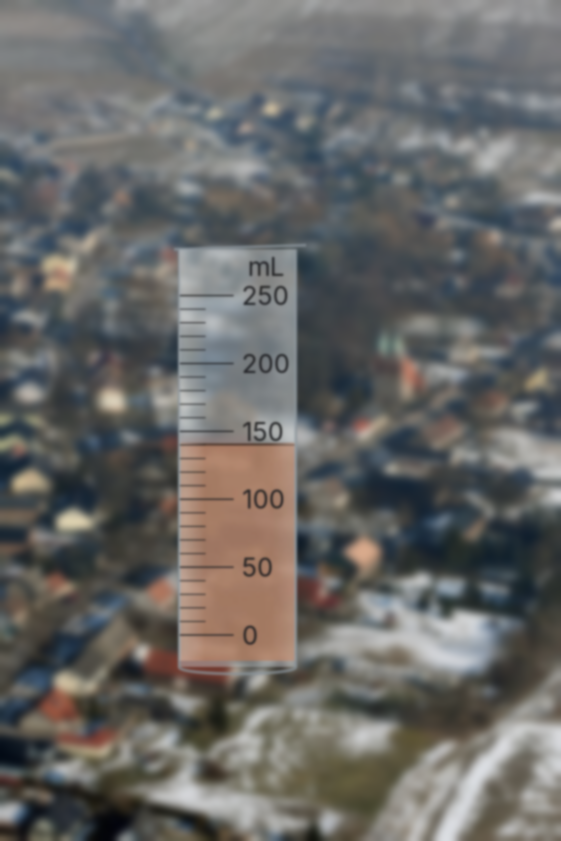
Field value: 140 (mL)
